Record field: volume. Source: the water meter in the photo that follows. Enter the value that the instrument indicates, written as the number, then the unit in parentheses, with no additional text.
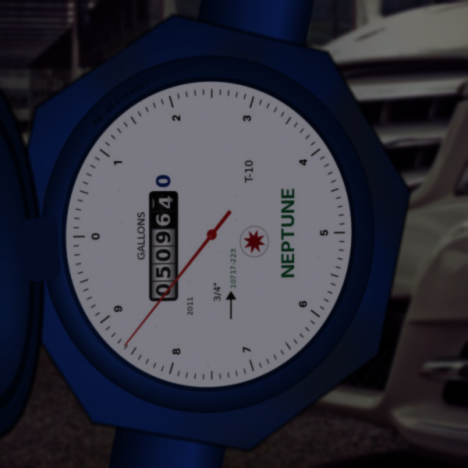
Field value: 509638.6 (gal)
